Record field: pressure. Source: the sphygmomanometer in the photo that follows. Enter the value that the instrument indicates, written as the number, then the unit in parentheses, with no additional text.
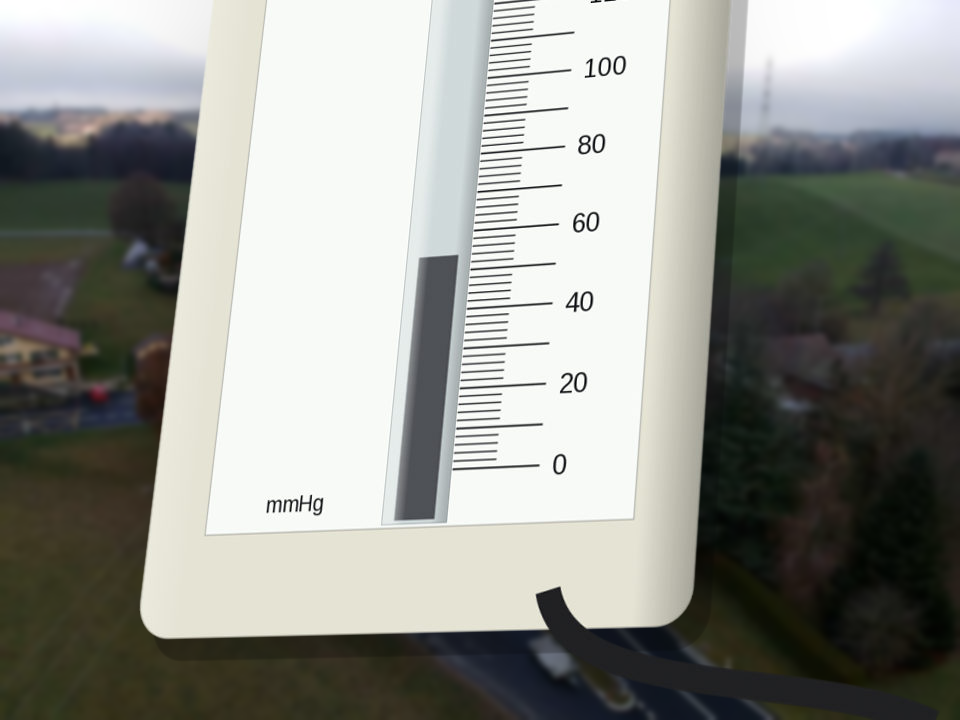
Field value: 54 (mmHg)
